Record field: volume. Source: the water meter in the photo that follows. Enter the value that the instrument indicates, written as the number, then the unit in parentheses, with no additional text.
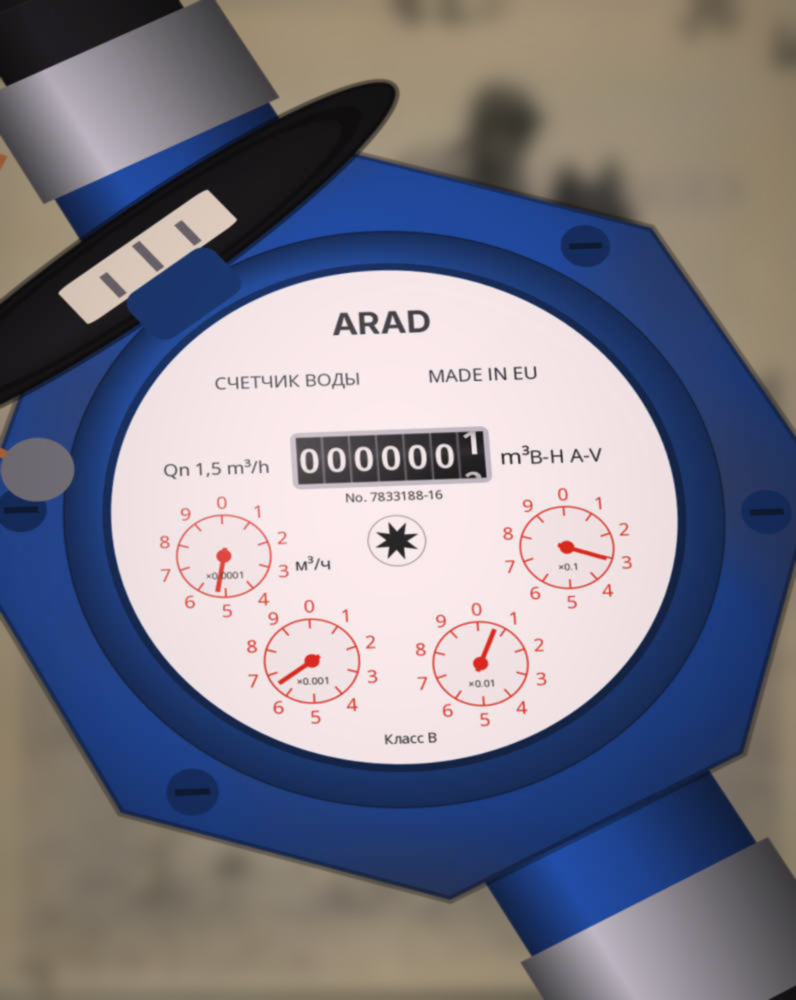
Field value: 1.3065 (m³)
